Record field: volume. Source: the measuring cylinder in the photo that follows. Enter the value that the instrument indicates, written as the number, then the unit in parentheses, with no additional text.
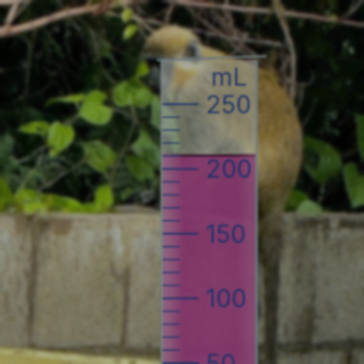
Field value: 210 (mL)
